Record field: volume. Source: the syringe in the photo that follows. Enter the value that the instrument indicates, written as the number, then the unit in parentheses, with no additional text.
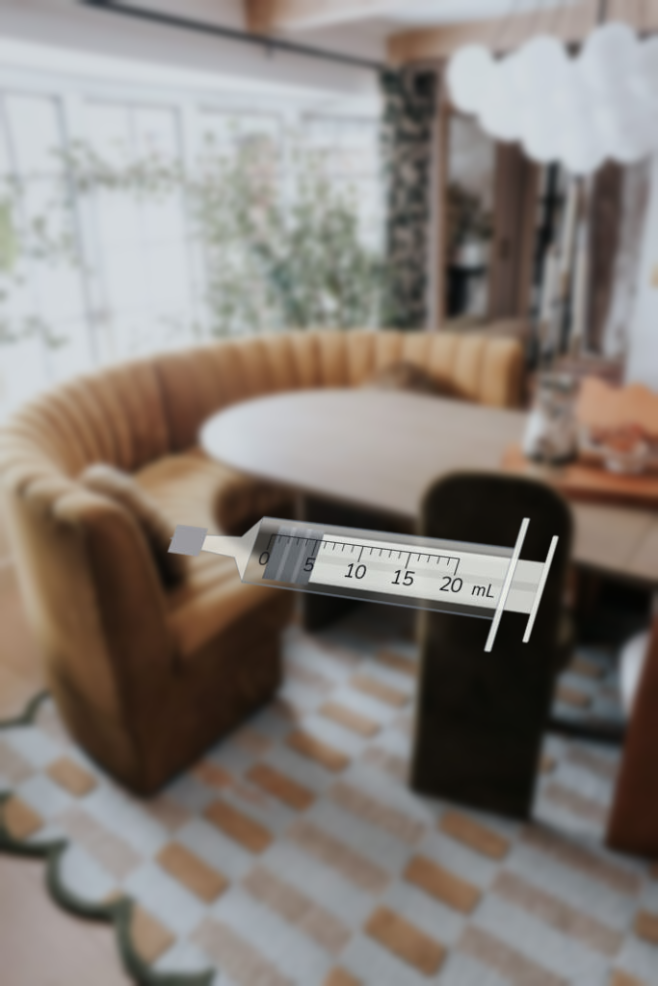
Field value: 0.5 (mL)
